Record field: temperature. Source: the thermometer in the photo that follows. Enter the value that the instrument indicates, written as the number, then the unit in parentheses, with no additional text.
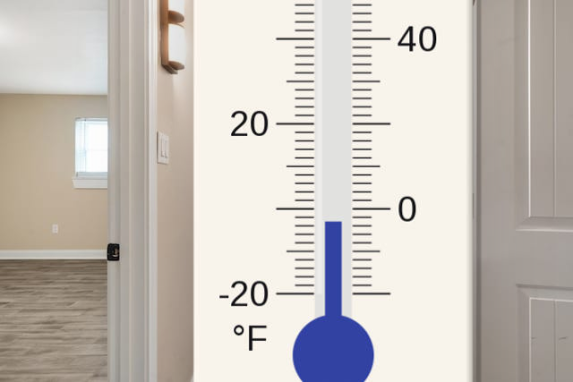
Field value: -3 (°F)
